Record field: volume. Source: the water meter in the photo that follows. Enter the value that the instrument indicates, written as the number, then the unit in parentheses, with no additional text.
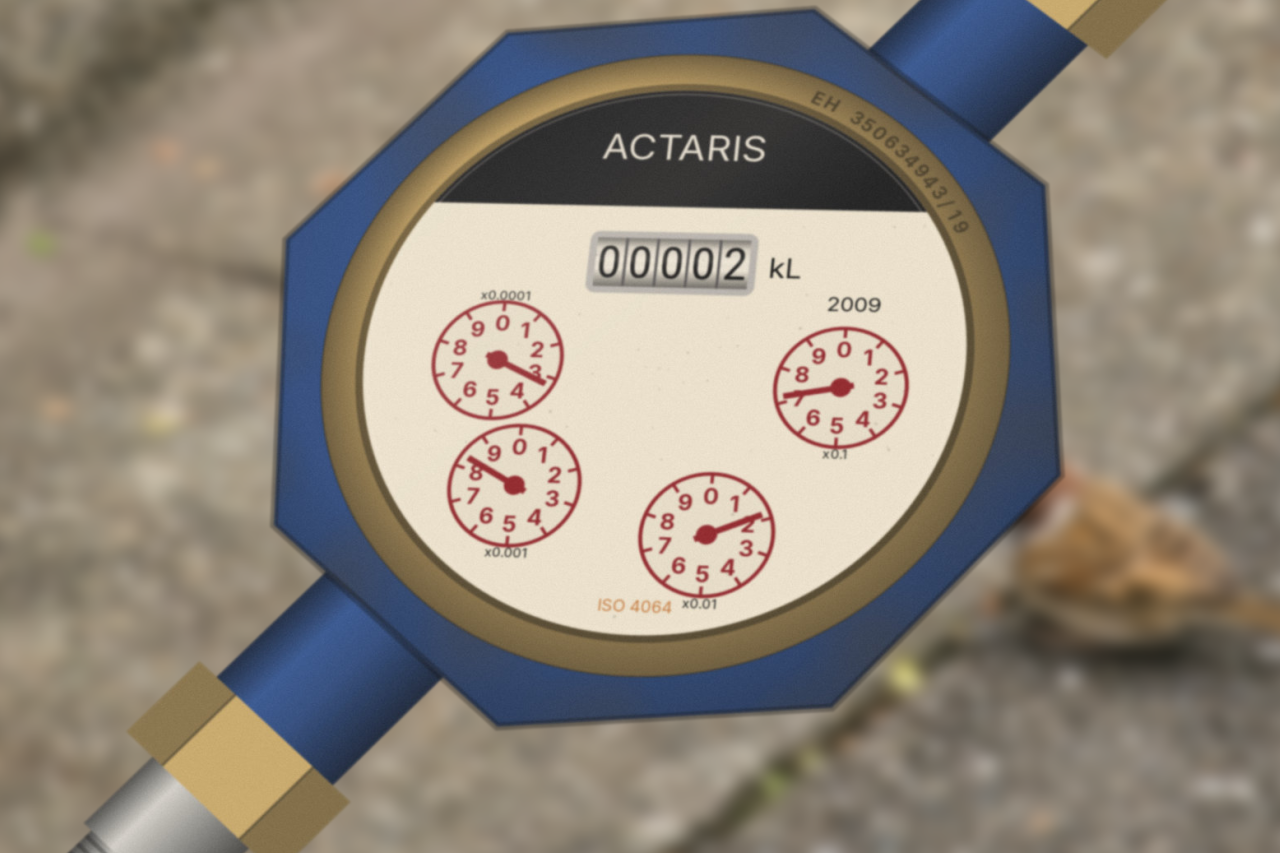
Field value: 2.7183 (kL)
